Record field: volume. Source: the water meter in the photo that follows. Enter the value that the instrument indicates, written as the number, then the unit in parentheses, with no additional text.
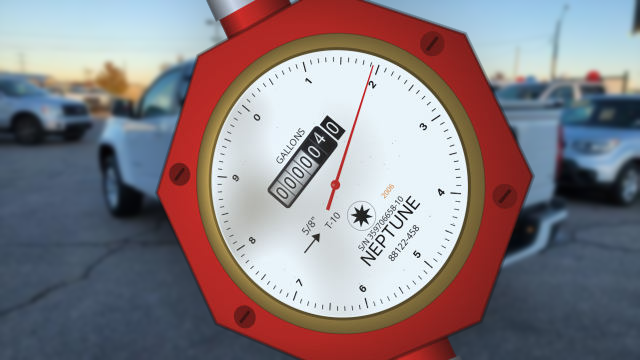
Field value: 41.9 (gal)
